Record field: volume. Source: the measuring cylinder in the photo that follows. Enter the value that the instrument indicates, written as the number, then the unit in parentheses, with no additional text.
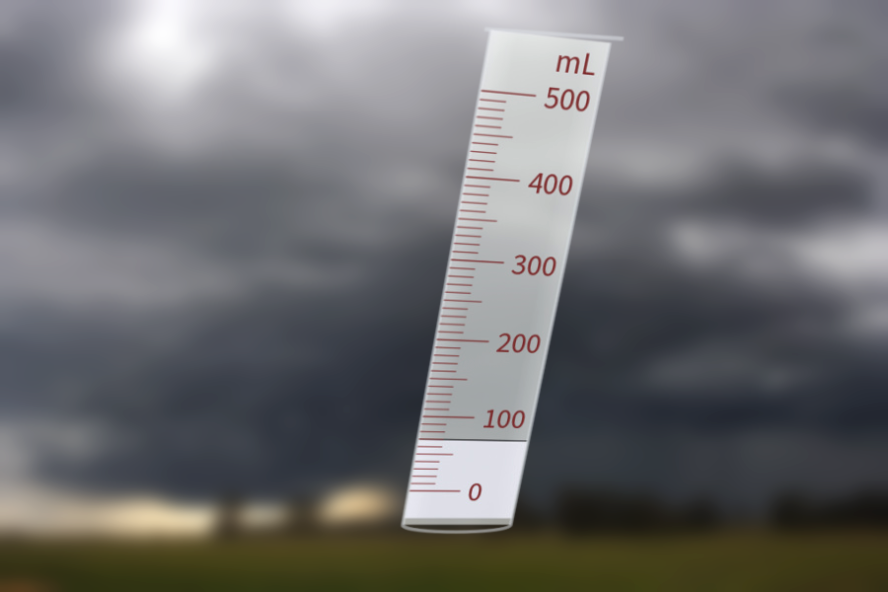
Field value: 70 (mL)
